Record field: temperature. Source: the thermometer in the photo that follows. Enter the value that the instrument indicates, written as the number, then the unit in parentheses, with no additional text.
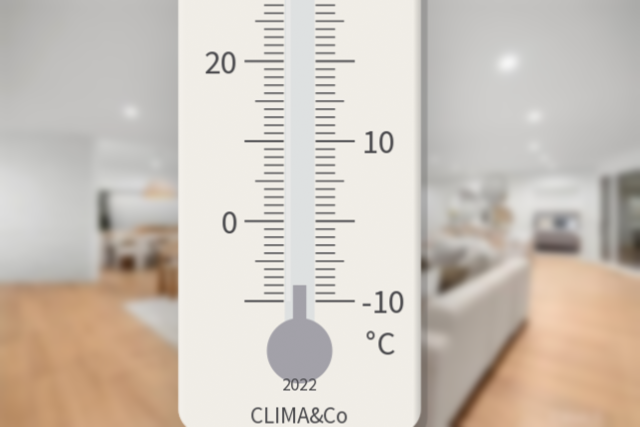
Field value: -8 (°C)
